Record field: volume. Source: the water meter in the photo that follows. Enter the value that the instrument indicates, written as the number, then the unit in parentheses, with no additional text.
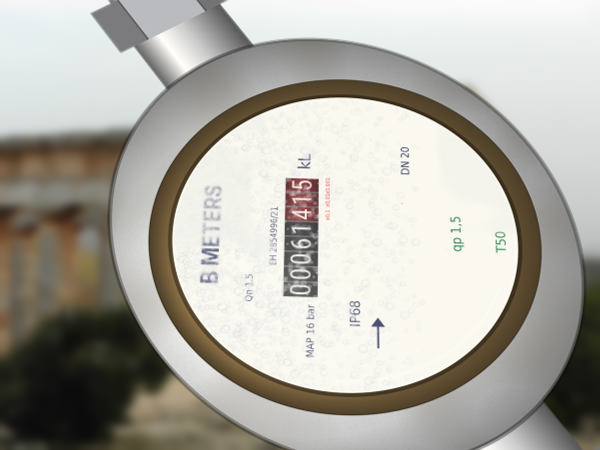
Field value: 61.415 (kL)
